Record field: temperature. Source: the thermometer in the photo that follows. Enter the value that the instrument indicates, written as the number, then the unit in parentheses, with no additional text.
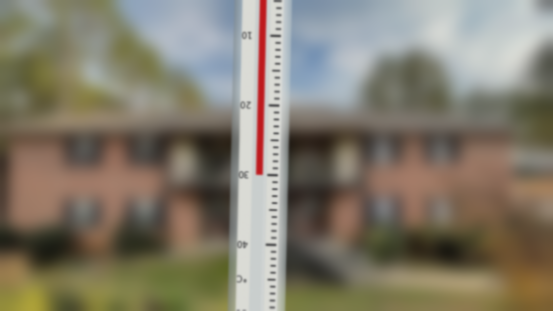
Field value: 30 (°C)
